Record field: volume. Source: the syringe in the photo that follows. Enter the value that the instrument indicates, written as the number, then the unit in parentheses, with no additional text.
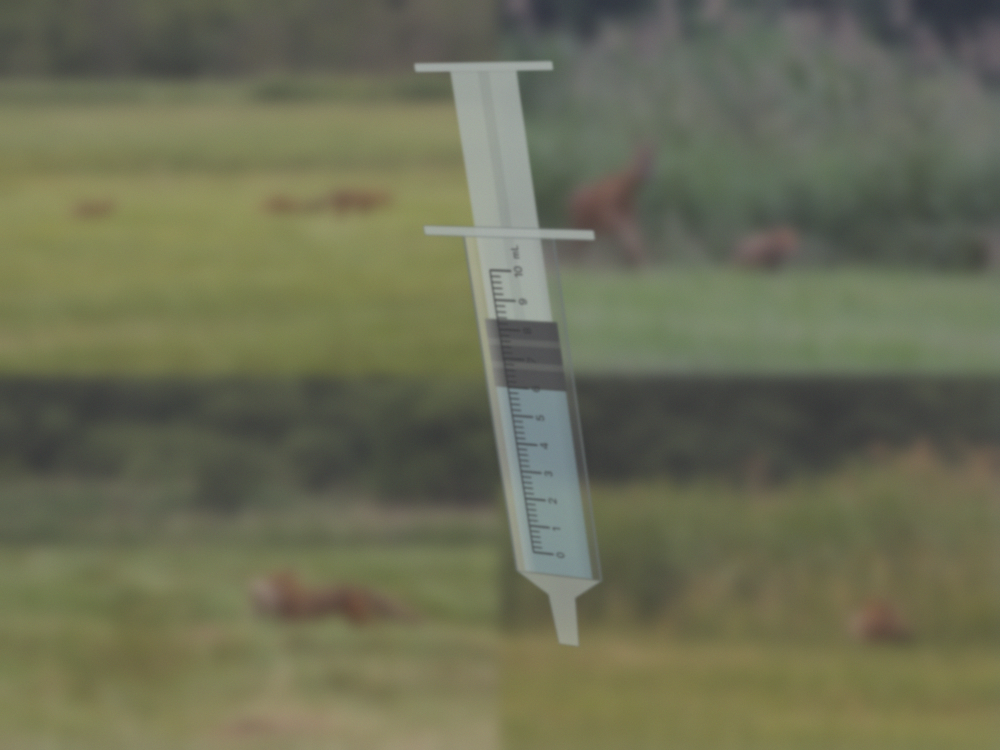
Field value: 6 (mL)
